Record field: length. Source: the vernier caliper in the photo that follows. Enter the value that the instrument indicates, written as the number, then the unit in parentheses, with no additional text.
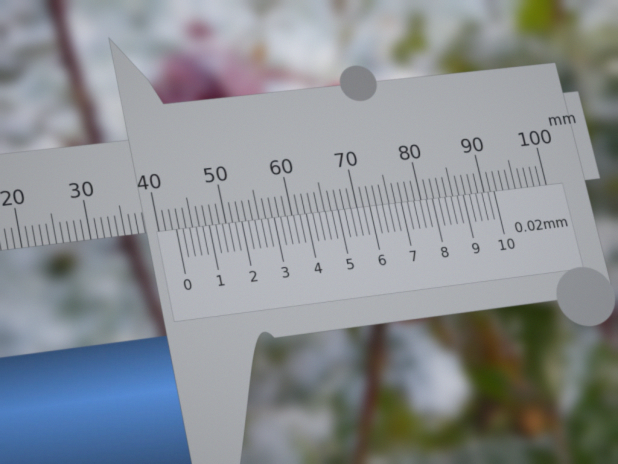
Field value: 42.6 (mm)
